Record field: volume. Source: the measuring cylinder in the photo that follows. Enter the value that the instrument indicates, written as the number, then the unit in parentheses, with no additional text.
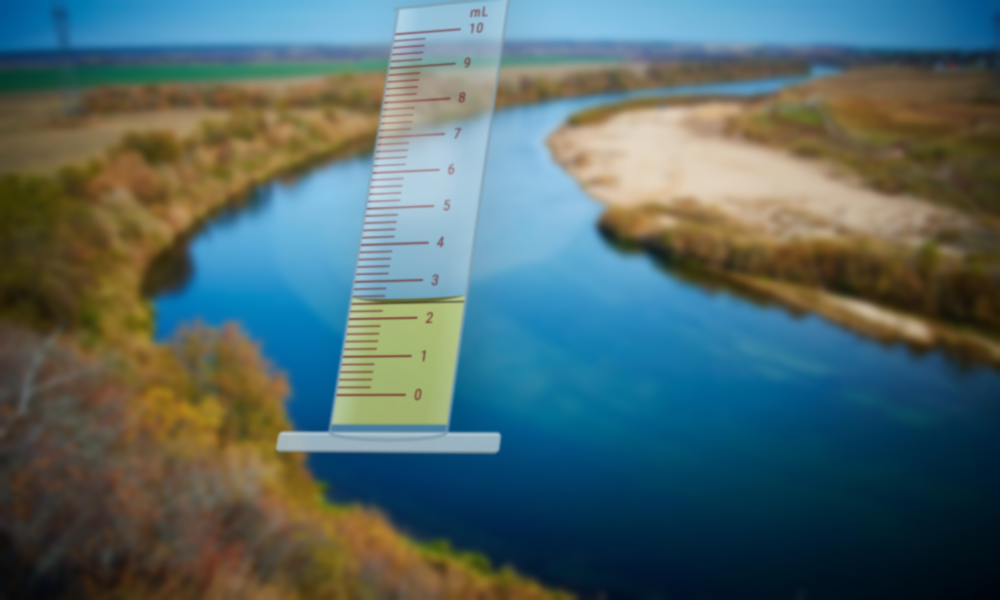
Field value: 2.4 (mL)
